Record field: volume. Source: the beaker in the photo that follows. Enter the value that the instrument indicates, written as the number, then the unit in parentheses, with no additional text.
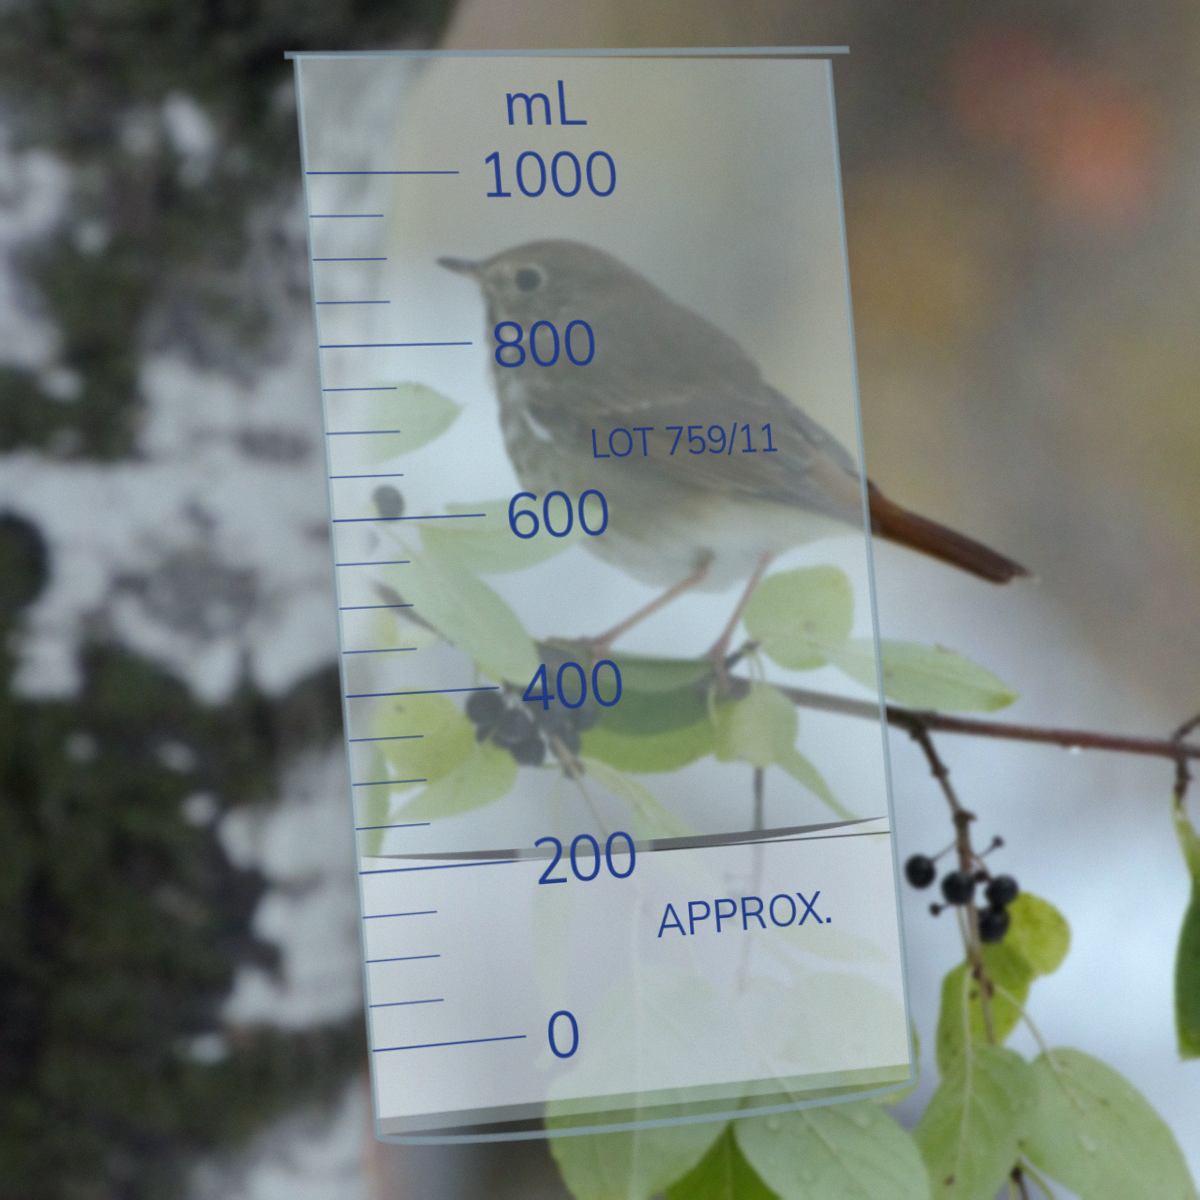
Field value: 200 (mL)
